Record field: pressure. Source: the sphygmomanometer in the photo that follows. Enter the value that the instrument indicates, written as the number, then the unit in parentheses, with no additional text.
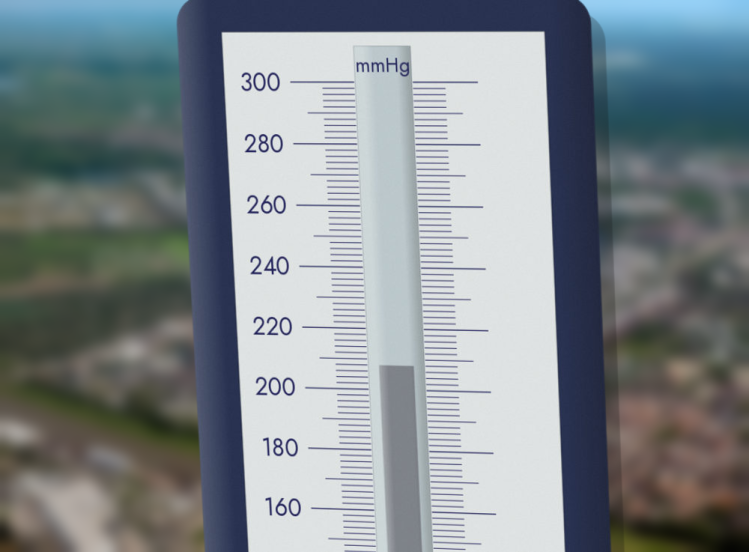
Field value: 208 (mmHg)
